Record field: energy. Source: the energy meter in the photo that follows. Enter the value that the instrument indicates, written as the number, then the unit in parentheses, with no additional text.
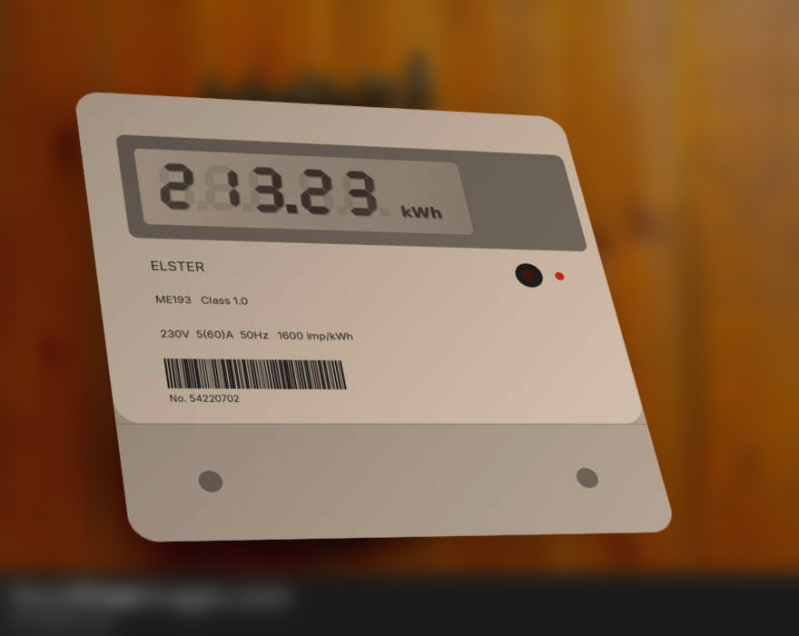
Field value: 213.23 (kWh)
